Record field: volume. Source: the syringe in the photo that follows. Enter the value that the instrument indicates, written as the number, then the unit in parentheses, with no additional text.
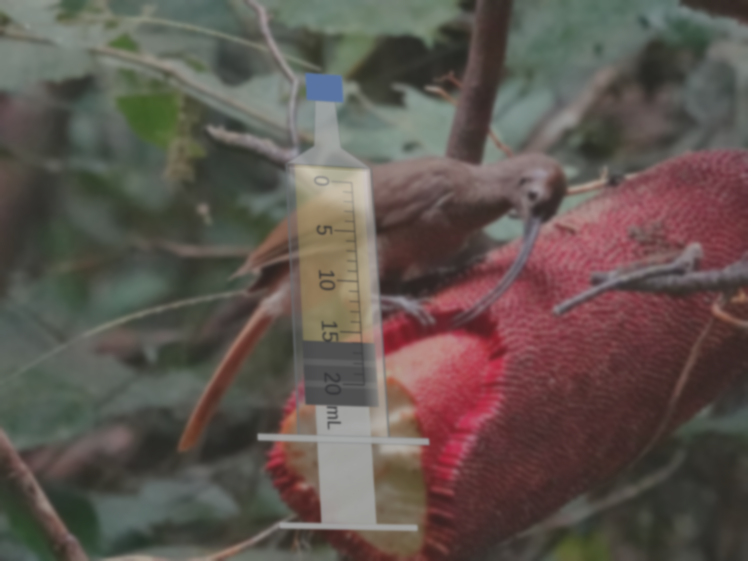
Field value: 16 (mL)
